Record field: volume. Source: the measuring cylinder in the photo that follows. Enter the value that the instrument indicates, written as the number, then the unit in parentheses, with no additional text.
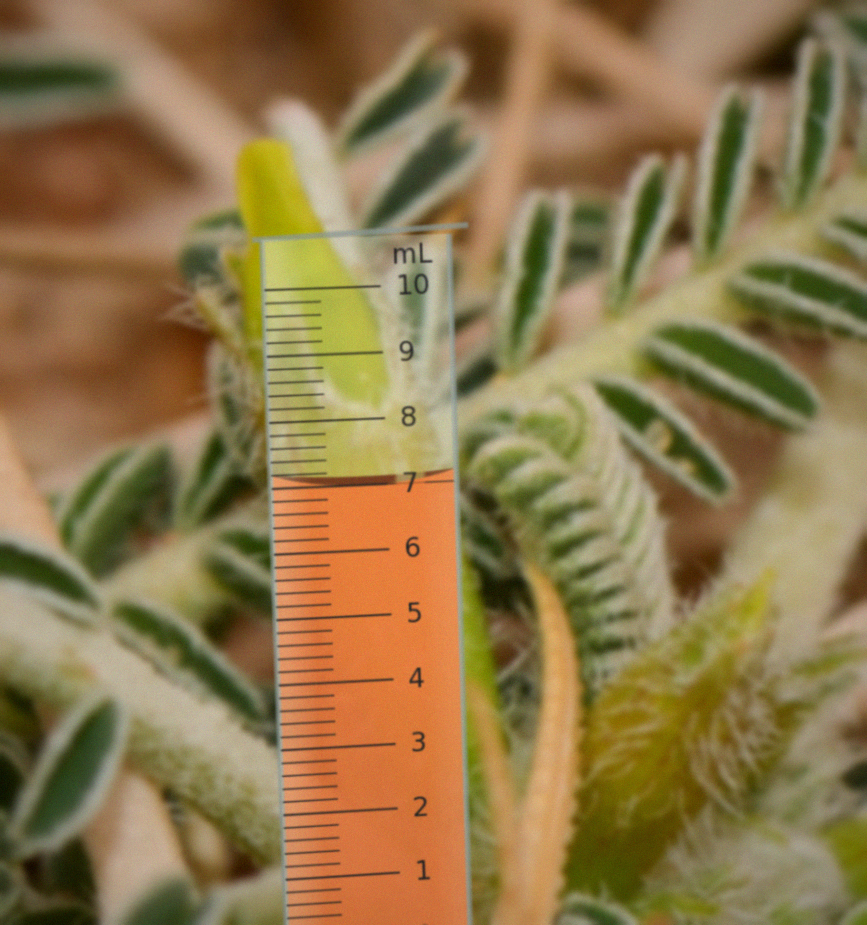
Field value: 7 (mL)
